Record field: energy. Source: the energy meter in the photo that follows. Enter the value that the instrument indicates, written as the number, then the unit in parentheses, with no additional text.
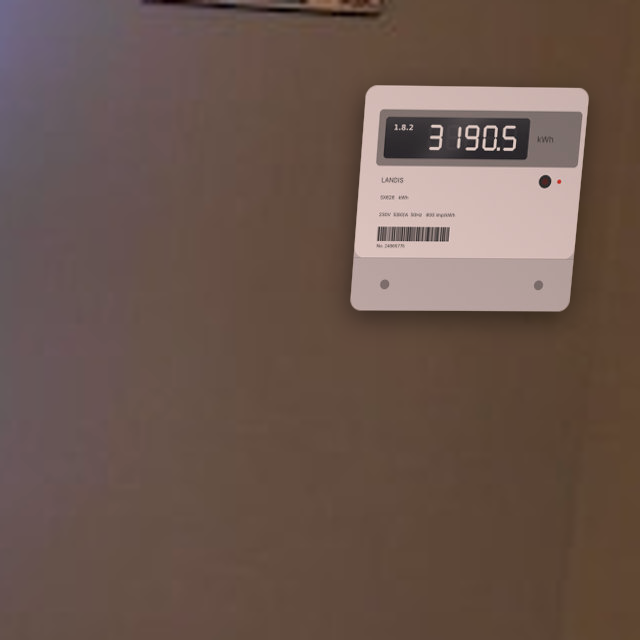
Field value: 3190.5 (kWh)
